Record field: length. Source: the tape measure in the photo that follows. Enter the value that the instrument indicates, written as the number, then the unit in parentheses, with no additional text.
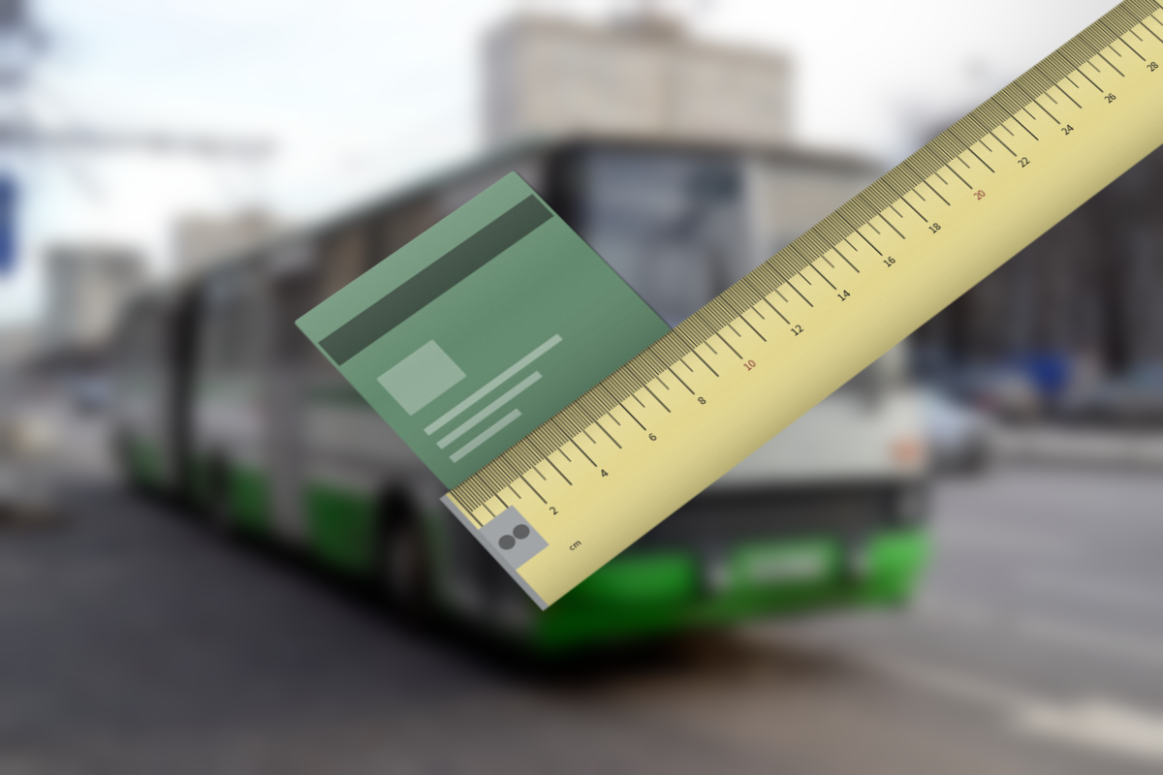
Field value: 9 (cm)
